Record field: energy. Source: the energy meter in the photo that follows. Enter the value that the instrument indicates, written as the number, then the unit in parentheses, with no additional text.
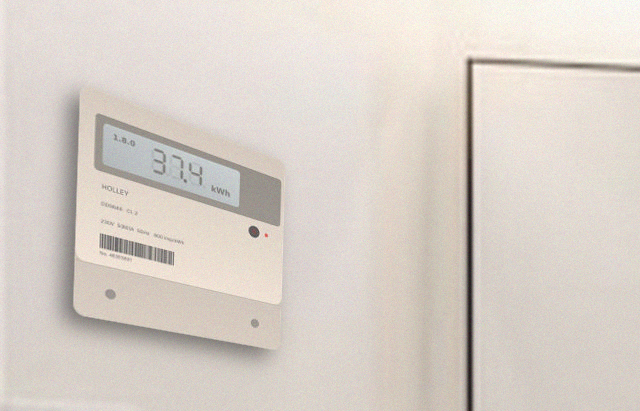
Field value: 37.4 (kWh)
